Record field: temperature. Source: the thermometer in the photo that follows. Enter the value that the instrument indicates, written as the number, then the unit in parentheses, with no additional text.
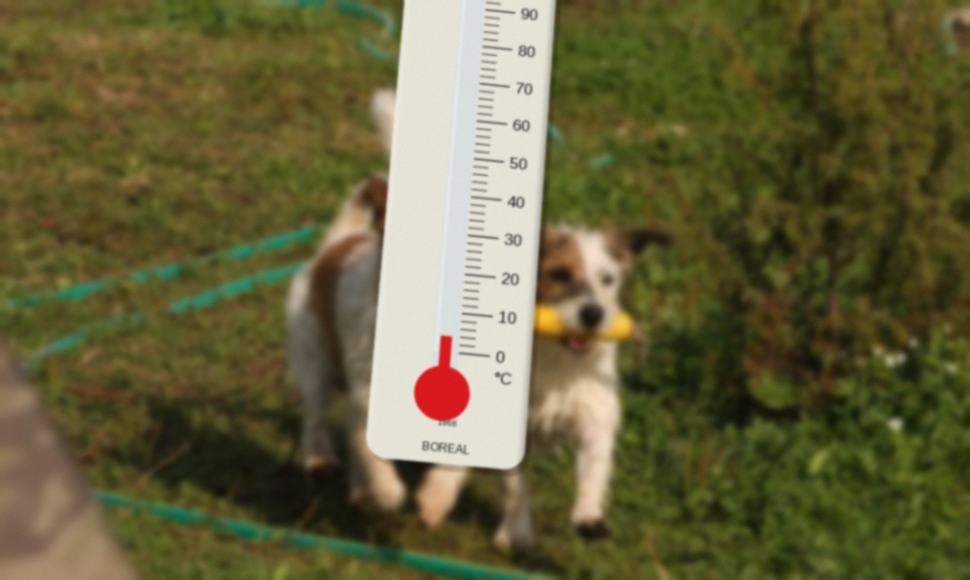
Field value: 4 (°C)
